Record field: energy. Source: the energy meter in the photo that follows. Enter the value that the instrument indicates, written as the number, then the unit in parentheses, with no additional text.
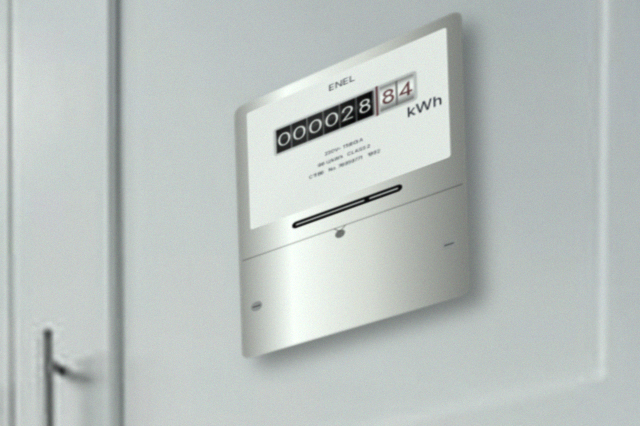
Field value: 28.84 (kWh)
